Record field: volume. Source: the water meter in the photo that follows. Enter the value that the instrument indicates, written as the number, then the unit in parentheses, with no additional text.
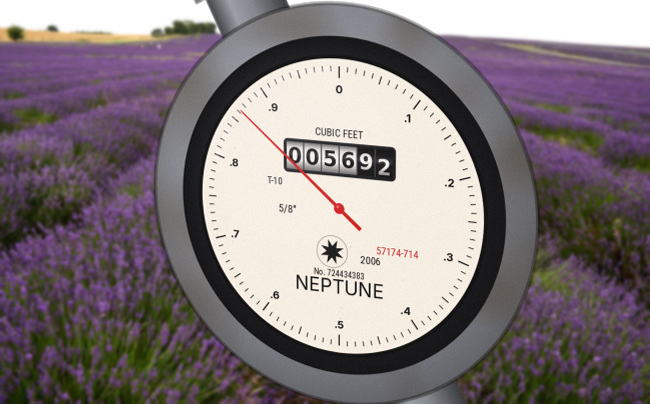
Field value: 5691.86 (ft³)
